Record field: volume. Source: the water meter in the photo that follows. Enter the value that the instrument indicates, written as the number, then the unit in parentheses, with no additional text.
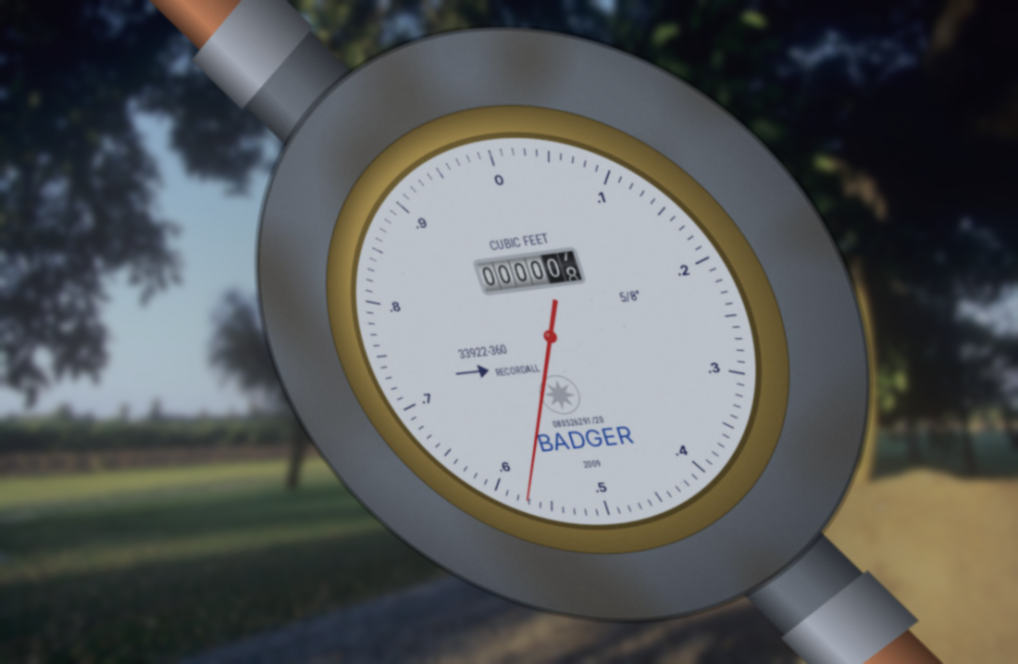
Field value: 7.57 (ft³)
